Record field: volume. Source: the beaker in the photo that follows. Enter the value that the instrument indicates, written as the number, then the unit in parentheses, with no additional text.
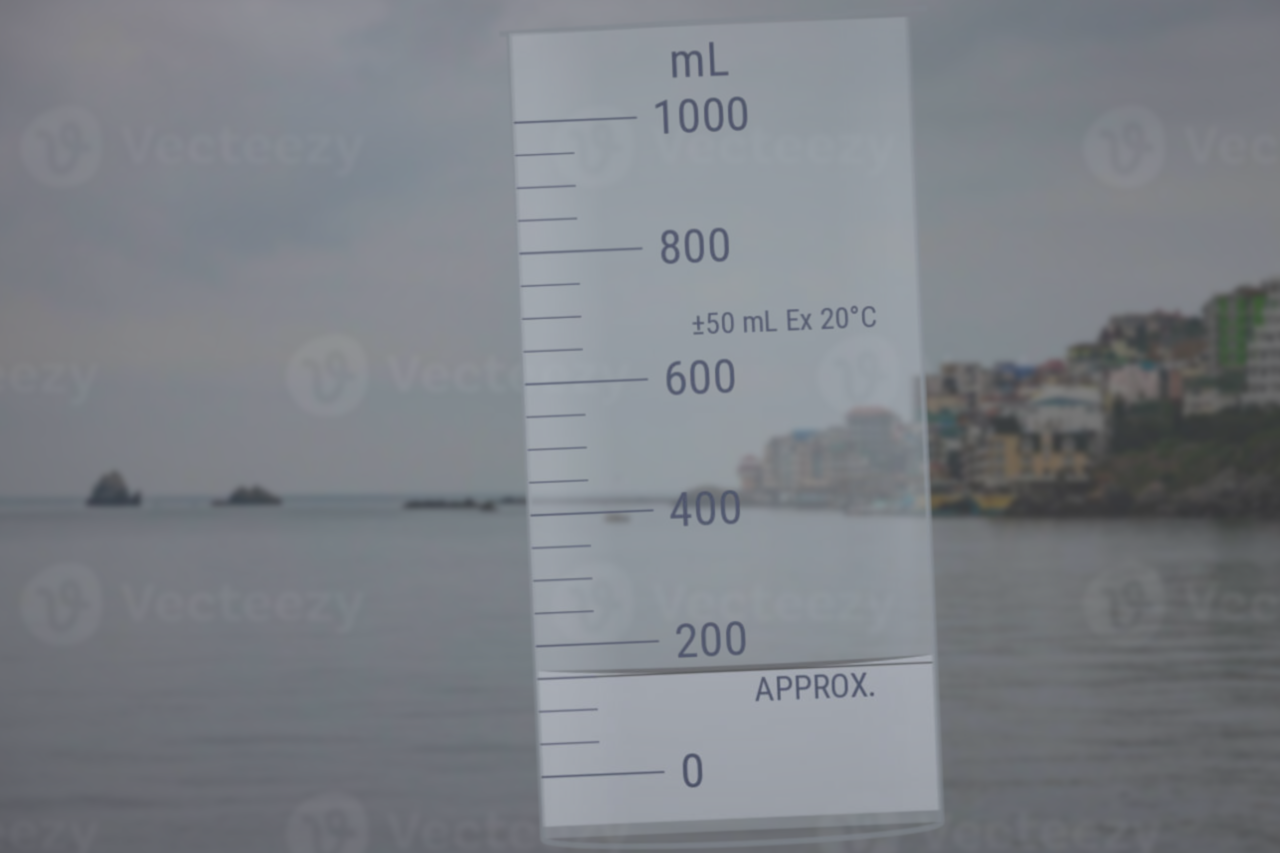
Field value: 150 (mL)
